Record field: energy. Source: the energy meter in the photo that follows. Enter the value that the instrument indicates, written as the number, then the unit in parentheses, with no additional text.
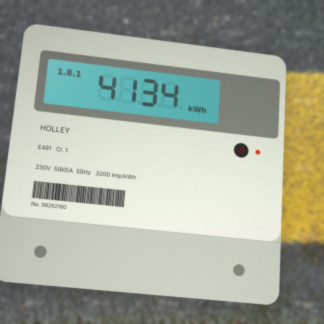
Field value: 4134 (kWh)
